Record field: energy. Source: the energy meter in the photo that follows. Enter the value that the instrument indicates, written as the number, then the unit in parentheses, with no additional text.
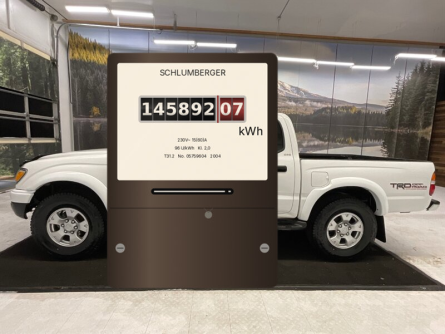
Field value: 145892.07 (kWh)
